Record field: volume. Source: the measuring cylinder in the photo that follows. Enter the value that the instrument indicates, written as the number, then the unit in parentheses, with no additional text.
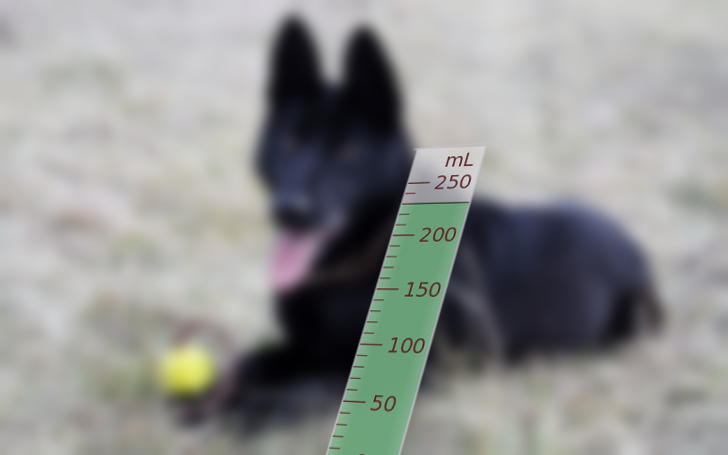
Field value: 230 (mL)
